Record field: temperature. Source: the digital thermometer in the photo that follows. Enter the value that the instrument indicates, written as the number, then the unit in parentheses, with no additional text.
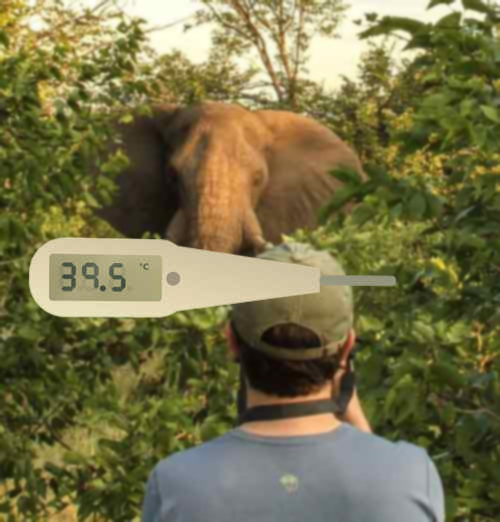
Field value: 39.5 (°C)
